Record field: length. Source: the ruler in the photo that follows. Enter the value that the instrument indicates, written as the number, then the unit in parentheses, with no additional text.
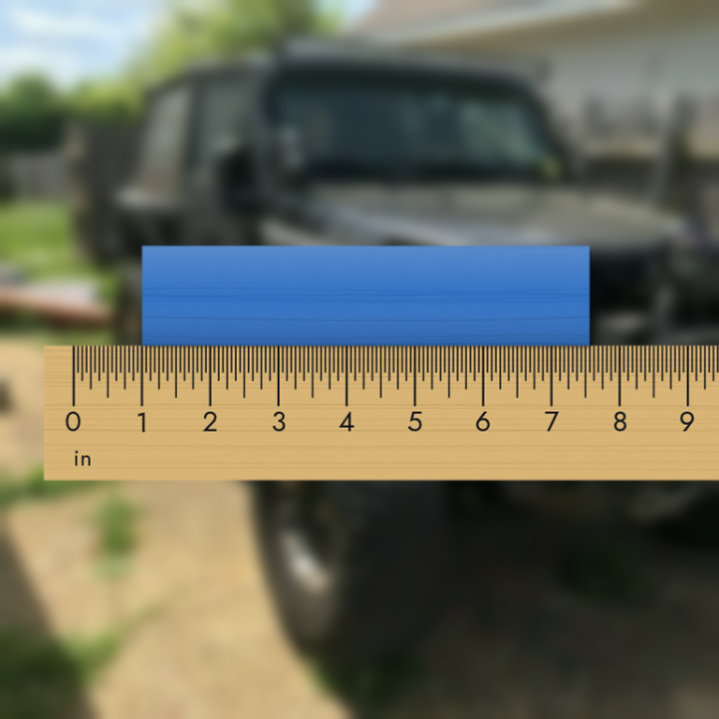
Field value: 6.5625 (in)
